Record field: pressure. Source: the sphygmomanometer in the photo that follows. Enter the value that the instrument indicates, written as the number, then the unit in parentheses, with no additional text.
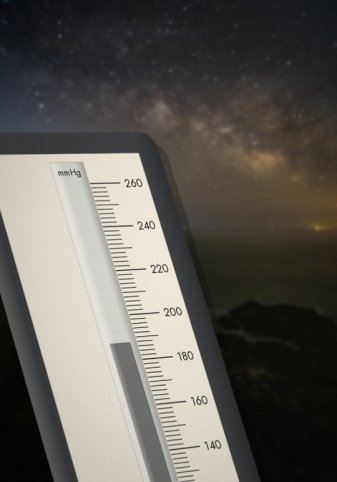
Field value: 188 (mmHg)
